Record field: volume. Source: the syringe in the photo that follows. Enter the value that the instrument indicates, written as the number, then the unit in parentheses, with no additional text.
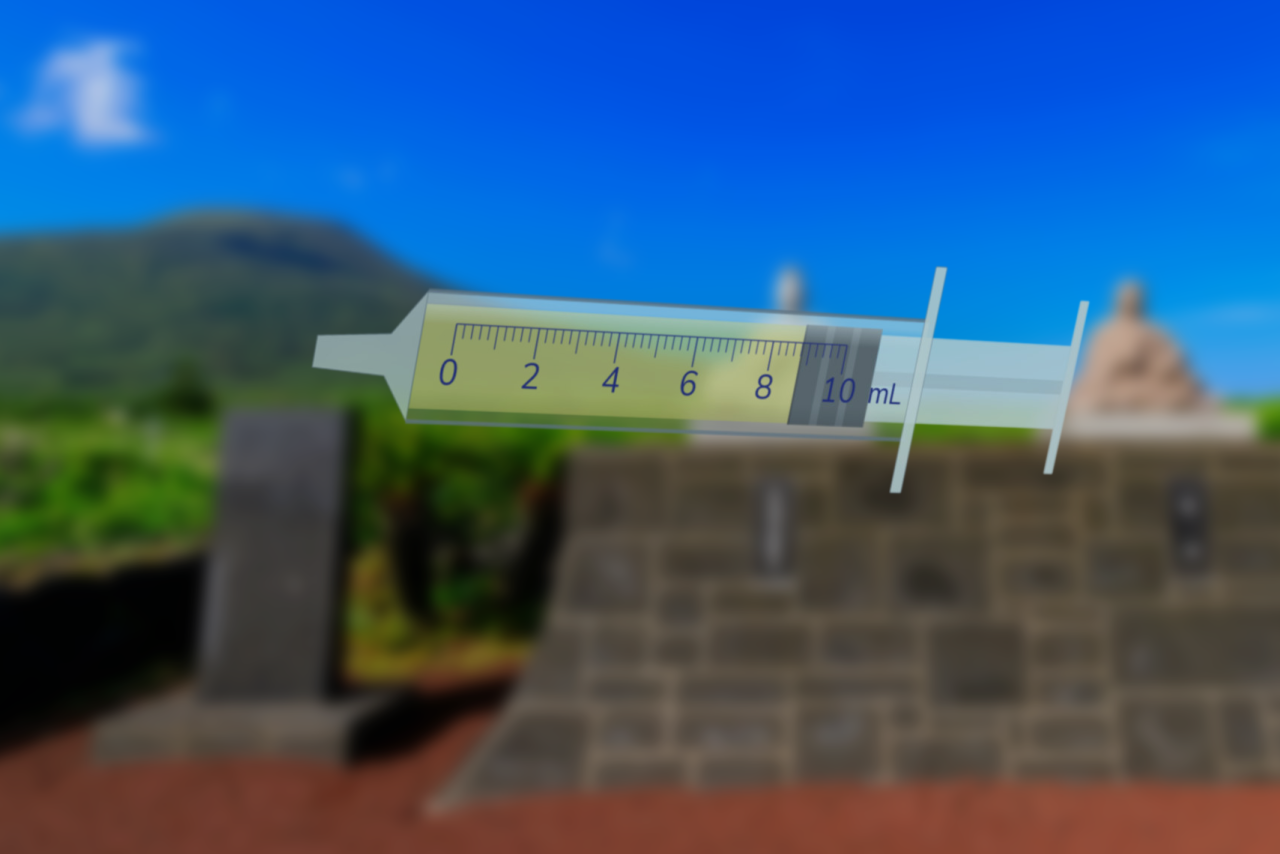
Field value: 8.8 (mL)
